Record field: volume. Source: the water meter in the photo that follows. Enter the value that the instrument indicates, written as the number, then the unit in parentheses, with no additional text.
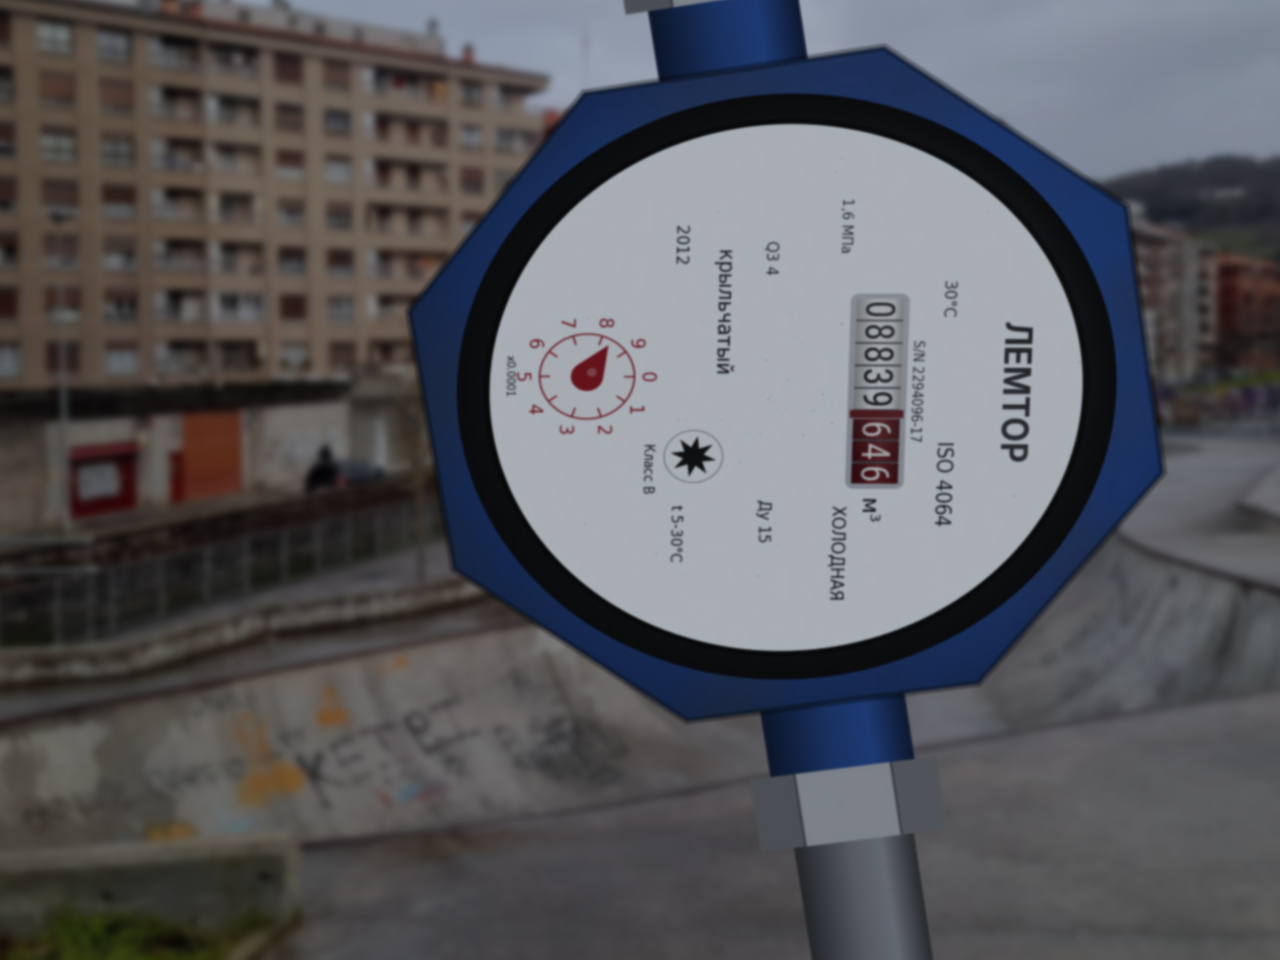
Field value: 8839.6468 (m³)
